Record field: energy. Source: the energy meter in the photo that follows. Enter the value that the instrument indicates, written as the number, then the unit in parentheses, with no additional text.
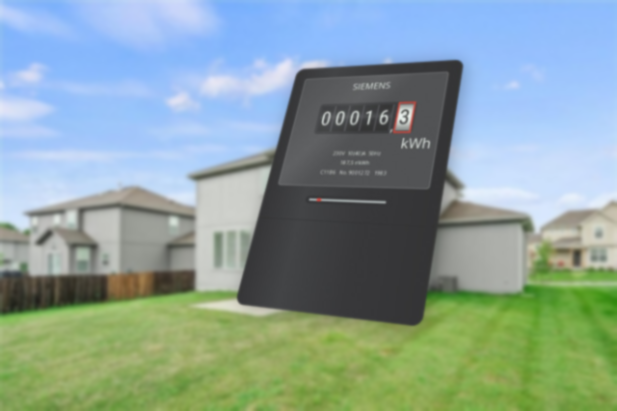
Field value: 16.3 (kWh)
